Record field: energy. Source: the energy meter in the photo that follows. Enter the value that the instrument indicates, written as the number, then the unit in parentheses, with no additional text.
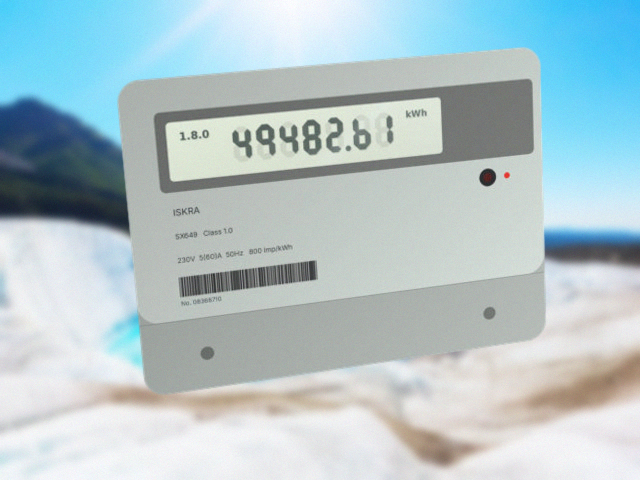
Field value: 49482.61 (kWh)
